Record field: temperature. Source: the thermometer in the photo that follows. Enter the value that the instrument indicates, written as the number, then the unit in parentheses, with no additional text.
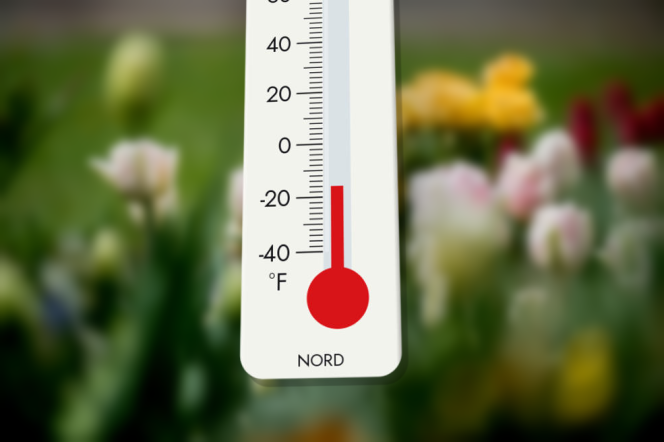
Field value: -16 (°F)
